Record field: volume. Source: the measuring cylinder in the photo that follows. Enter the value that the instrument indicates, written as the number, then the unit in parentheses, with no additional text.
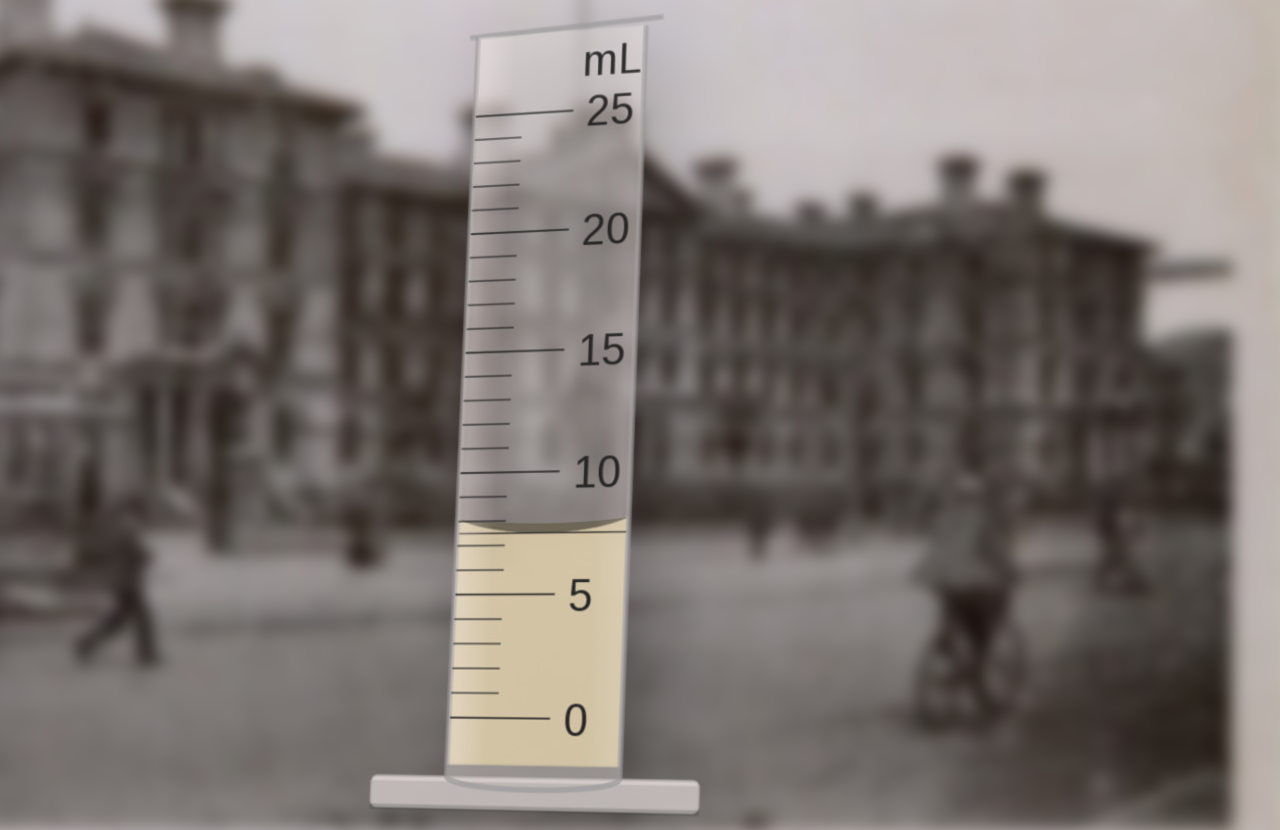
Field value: 7.5 (mL)
